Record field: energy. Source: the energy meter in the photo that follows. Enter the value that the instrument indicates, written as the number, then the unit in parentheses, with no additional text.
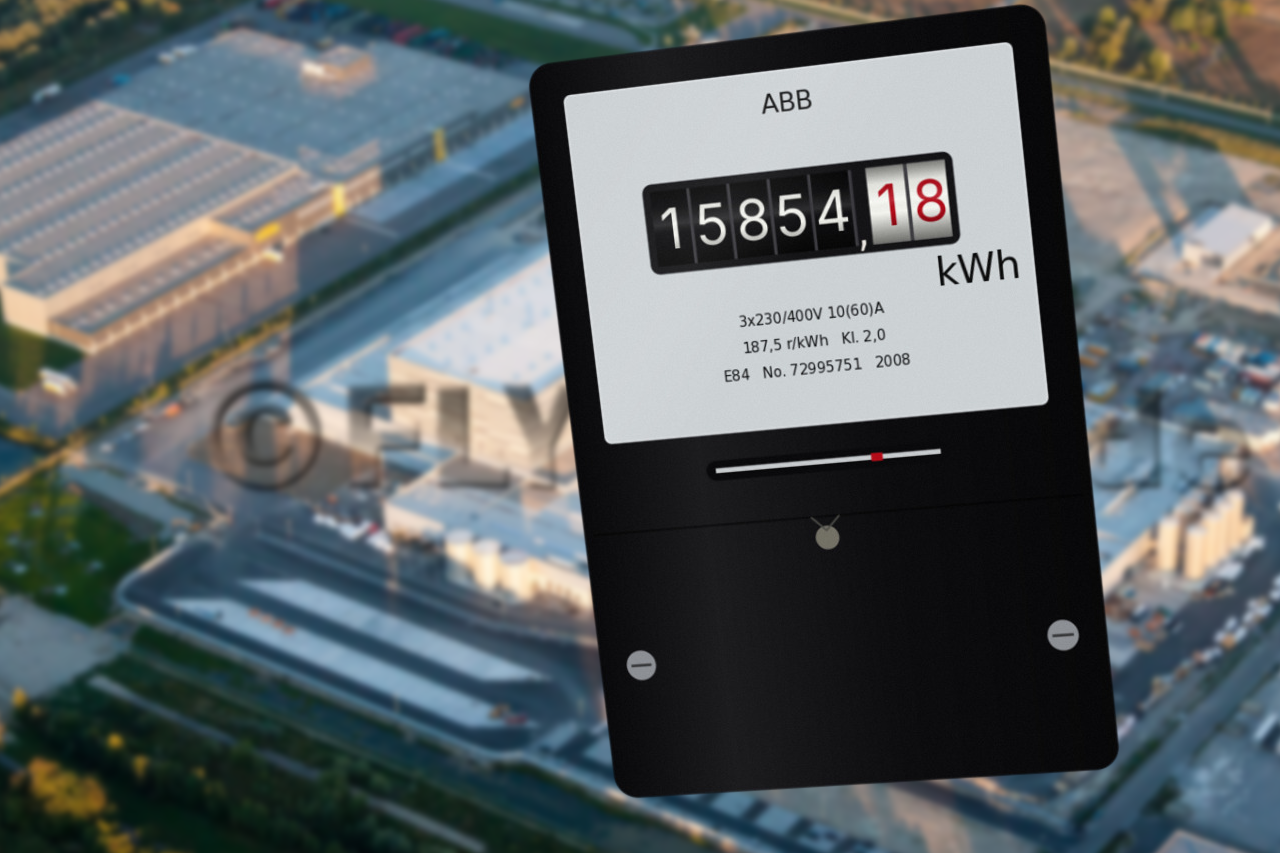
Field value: 15854.18 (kWh)
